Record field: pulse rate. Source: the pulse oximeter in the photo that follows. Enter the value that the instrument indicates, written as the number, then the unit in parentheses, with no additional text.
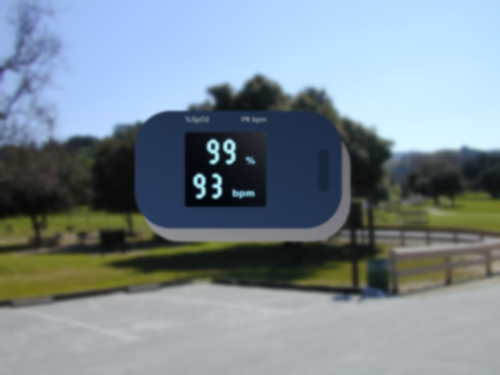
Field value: 93 (bpm)
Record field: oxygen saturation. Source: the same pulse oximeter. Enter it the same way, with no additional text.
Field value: 99 (%)
